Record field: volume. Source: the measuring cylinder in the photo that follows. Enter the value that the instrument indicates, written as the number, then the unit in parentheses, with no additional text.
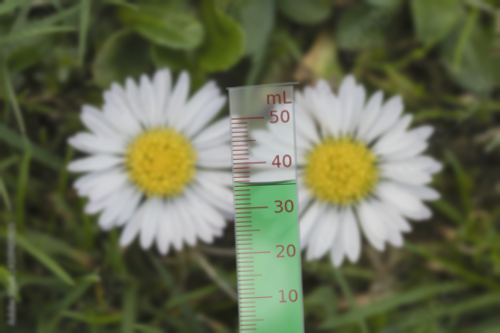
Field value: 35 (mL)
